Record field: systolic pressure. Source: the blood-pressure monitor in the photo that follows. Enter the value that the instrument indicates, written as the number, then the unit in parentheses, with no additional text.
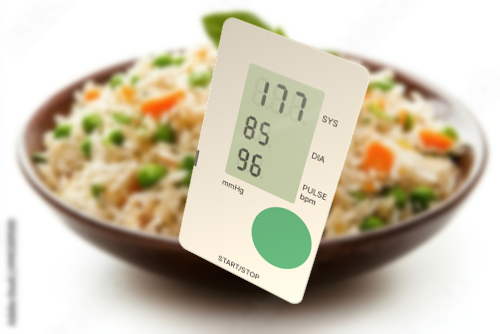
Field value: 177 (mmHg)
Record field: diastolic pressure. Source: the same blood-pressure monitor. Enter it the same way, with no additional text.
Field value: 85 (mmHg)
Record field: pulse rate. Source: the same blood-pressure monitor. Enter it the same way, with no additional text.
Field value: 96 (bpm)
